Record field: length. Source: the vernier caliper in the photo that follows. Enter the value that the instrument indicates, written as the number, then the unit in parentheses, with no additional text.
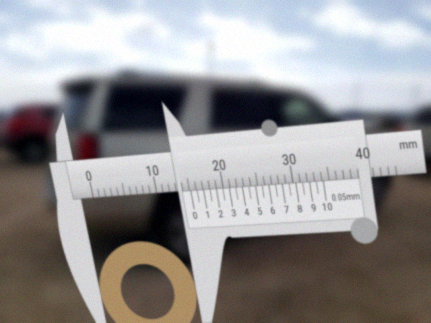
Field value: 15.2 (mm)
